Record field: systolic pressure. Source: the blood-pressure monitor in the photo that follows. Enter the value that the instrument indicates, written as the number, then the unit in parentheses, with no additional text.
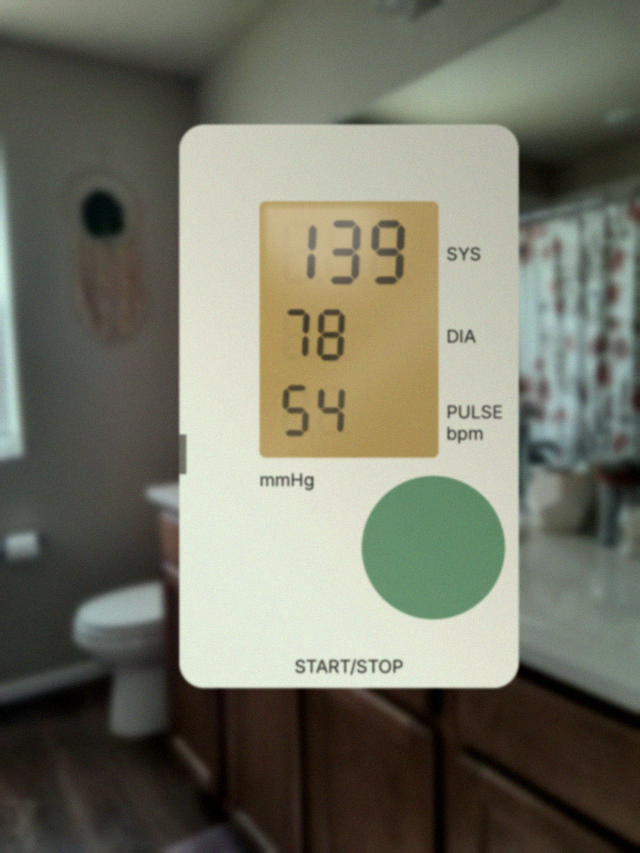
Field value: 139 (mmHg)
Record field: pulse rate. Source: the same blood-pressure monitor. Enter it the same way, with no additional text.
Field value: 54 (bpm)
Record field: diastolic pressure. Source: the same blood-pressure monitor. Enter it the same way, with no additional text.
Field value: 78 (mmHg)
